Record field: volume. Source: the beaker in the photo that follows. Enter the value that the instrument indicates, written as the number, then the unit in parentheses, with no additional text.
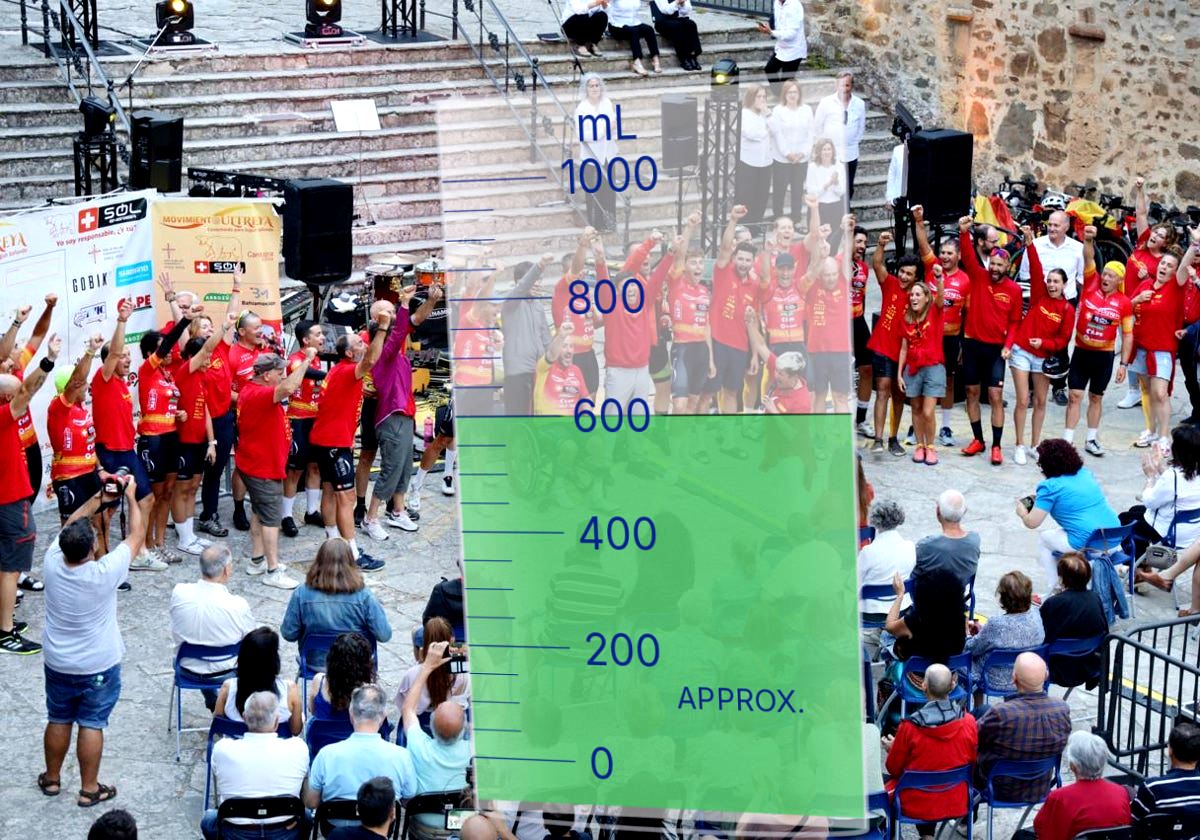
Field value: 600 (mL)
